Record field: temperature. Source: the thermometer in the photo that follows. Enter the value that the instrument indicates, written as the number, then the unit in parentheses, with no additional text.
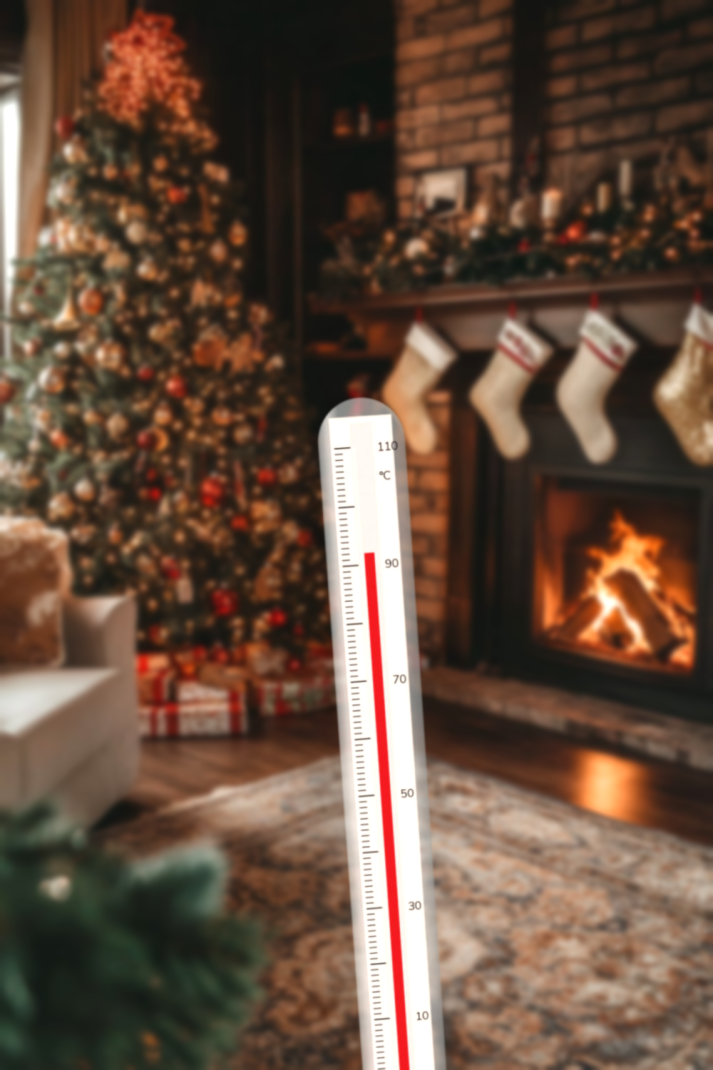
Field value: 92 (°C)
